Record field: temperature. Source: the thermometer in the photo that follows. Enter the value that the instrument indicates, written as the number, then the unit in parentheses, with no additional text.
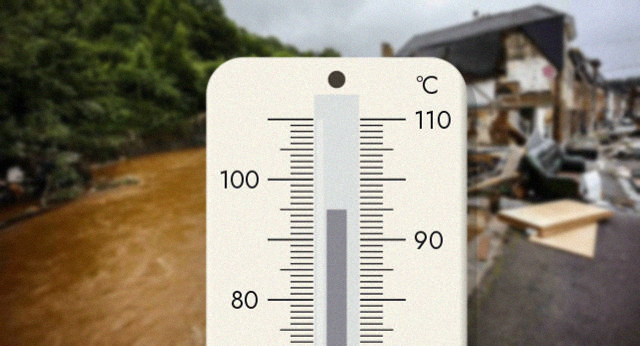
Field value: 95 (°C)
